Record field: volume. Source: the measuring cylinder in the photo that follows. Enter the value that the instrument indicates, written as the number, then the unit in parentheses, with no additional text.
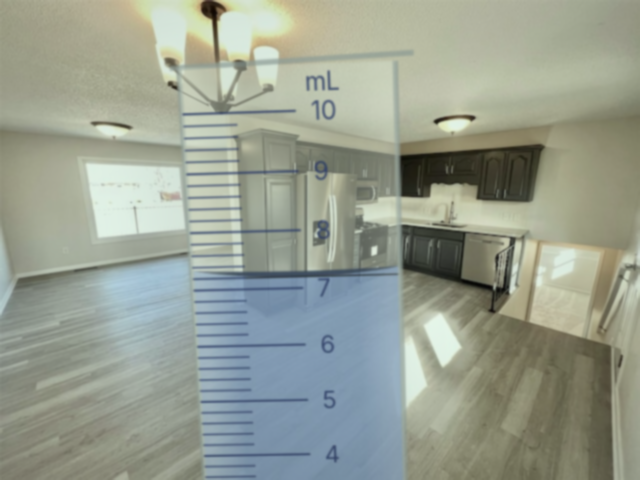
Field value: 7.2 (mL)
